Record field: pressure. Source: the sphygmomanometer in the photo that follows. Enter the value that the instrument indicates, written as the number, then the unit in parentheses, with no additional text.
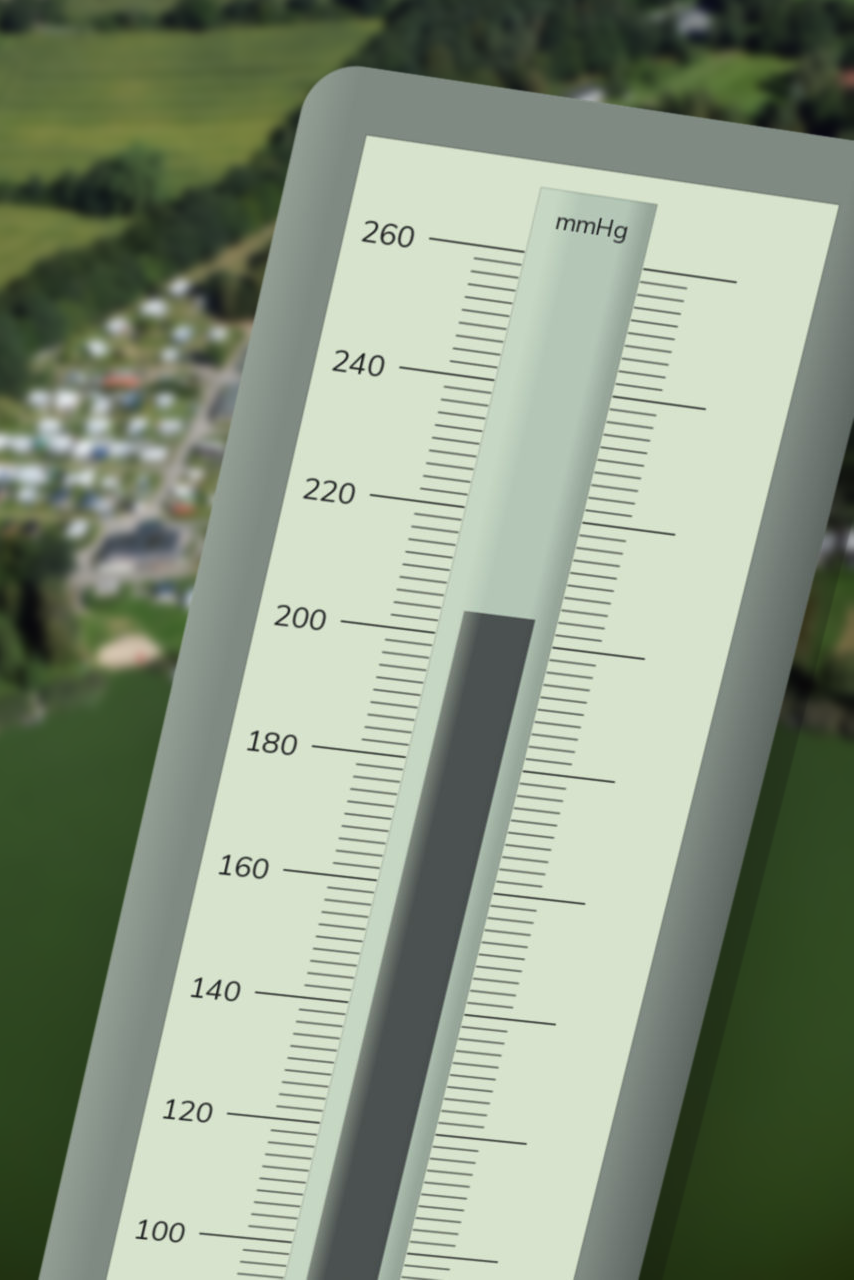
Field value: 204 (mmHg)
